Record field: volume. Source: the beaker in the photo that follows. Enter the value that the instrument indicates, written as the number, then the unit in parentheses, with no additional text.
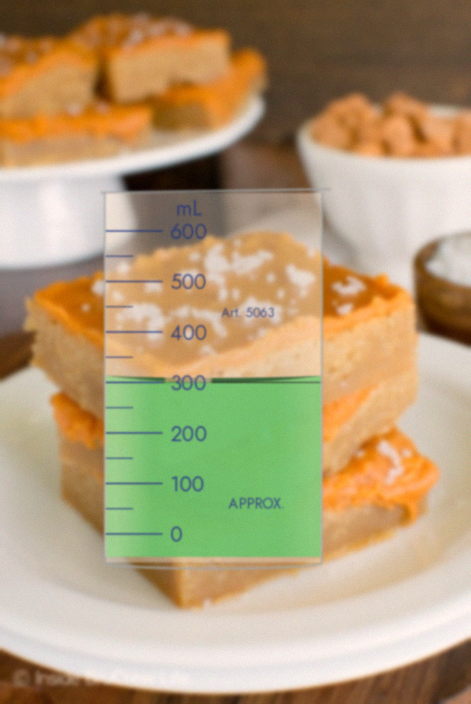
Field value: 300 (mL)
